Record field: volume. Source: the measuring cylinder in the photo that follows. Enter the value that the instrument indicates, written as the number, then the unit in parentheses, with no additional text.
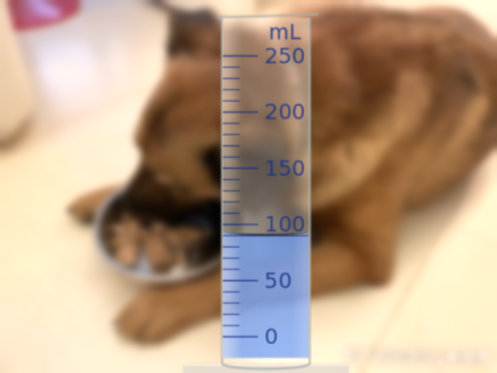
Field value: 90 (mL)
